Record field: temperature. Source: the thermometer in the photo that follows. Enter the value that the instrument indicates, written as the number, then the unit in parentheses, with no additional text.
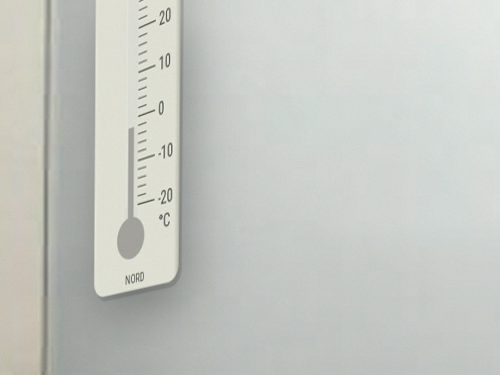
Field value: -2 (°C)
